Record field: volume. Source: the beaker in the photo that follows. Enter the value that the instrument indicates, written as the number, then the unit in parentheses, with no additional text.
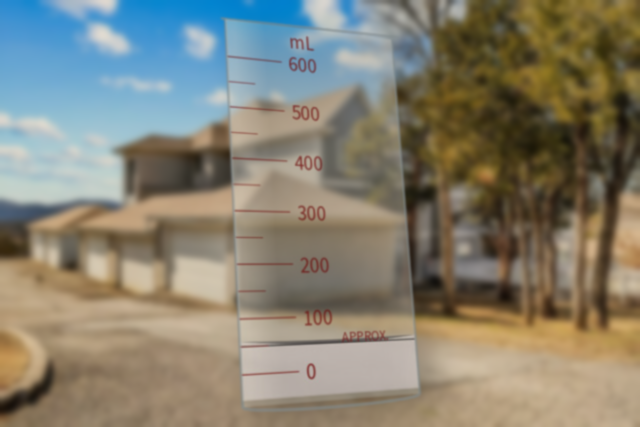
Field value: 50 (mL)
